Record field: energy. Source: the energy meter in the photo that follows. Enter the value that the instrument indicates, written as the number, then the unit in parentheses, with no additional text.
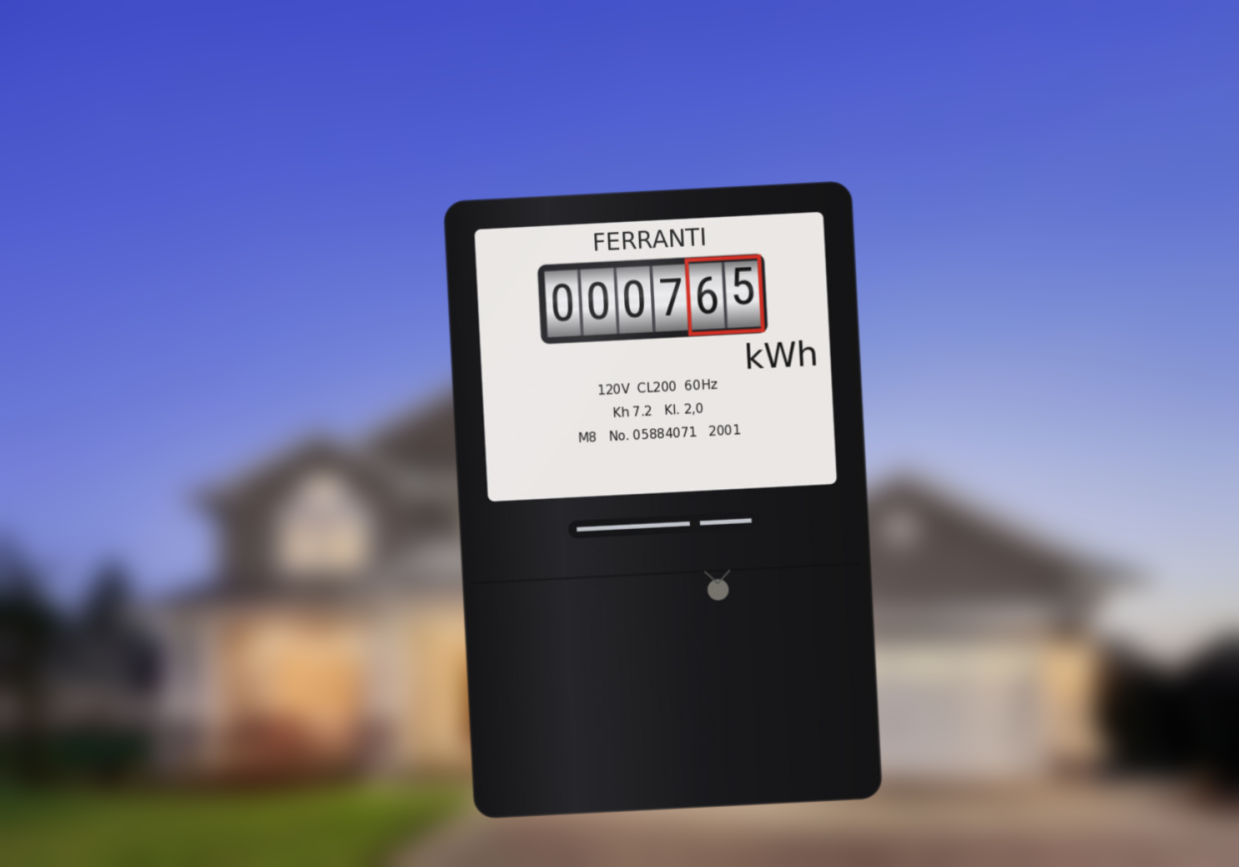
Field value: 7.65 (kWh)
